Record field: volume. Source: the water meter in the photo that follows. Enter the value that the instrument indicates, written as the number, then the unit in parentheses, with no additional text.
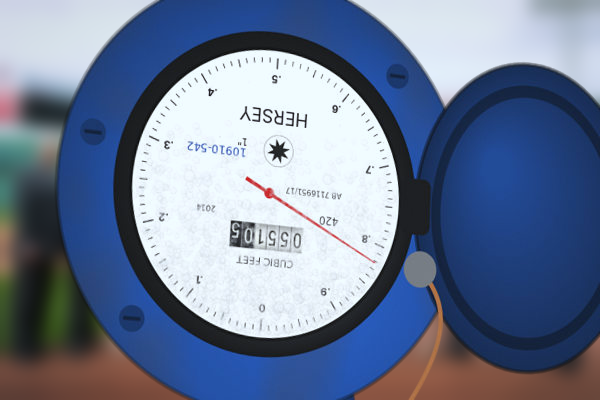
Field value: 55104.82 (ft³)
